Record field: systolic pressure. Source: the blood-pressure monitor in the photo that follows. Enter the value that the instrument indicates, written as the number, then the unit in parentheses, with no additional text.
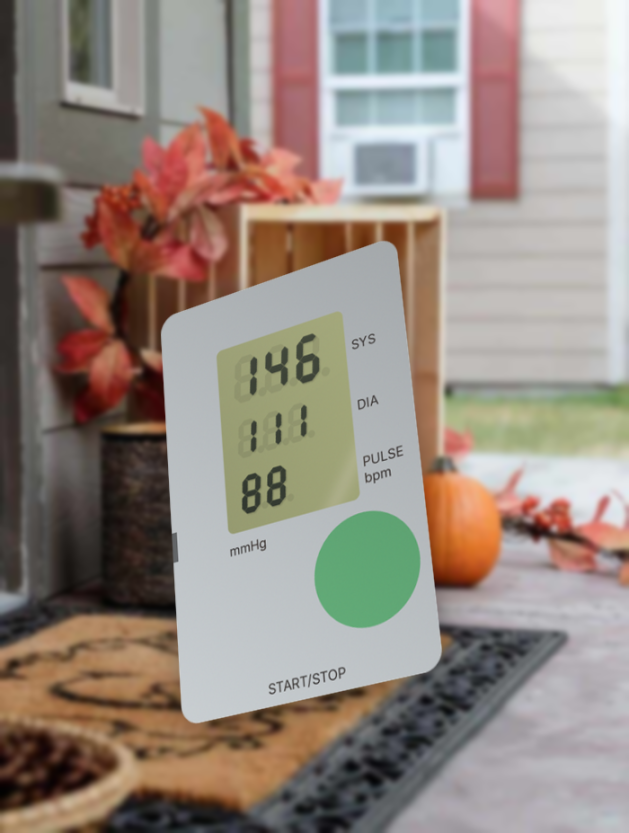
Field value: 146 (mmHg)
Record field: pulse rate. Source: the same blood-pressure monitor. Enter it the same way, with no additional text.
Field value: 88 (bpm)
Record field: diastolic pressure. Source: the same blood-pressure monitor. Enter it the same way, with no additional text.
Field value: 111 (mmHg)
